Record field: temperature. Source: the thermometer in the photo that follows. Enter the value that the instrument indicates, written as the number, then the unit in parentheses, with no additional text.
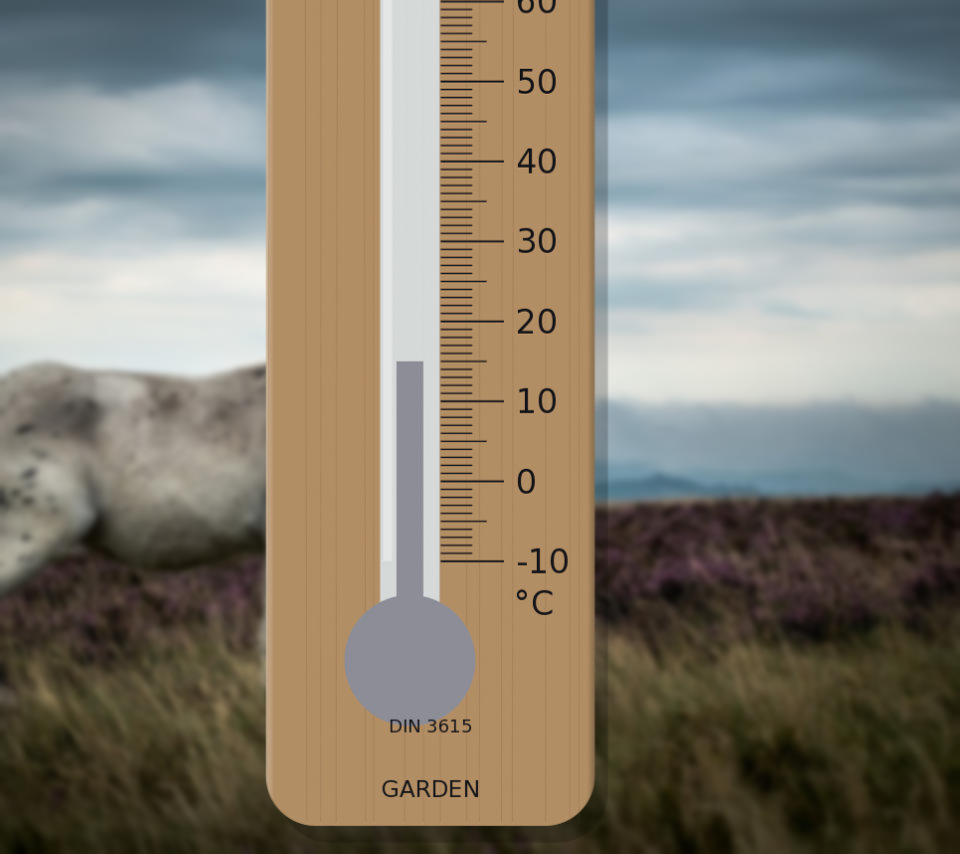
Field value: 15 (°C)
